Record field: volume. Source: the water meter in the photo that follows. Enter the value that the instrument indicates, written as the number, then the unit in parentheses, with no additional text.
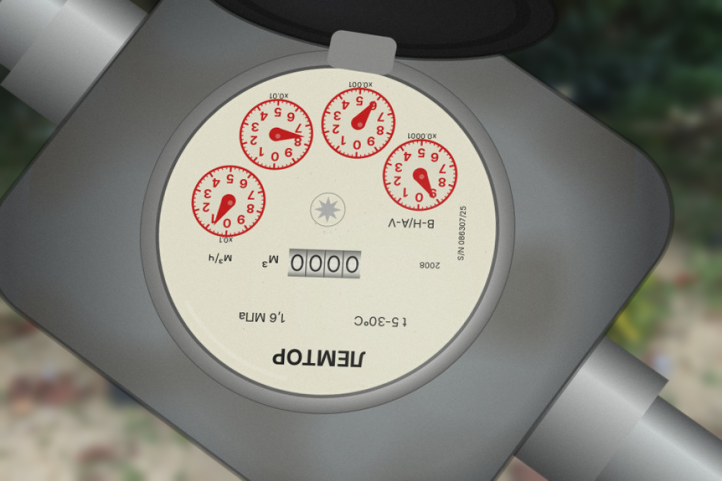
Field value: 0.0759 (m³)
